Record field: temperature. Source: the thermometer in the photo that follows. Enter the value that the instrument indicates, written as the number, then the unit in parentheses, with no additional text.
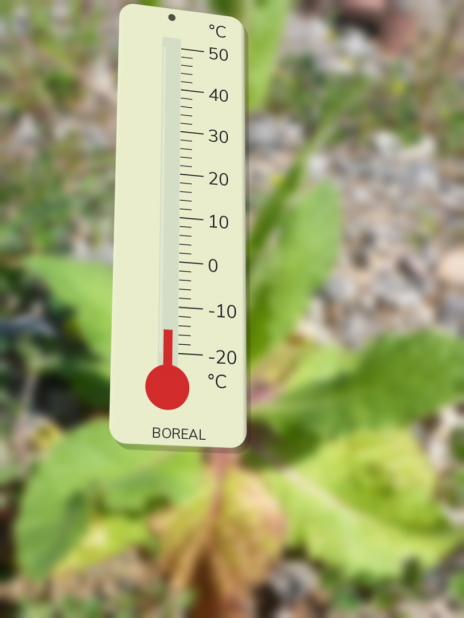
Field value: -15 (°C)
